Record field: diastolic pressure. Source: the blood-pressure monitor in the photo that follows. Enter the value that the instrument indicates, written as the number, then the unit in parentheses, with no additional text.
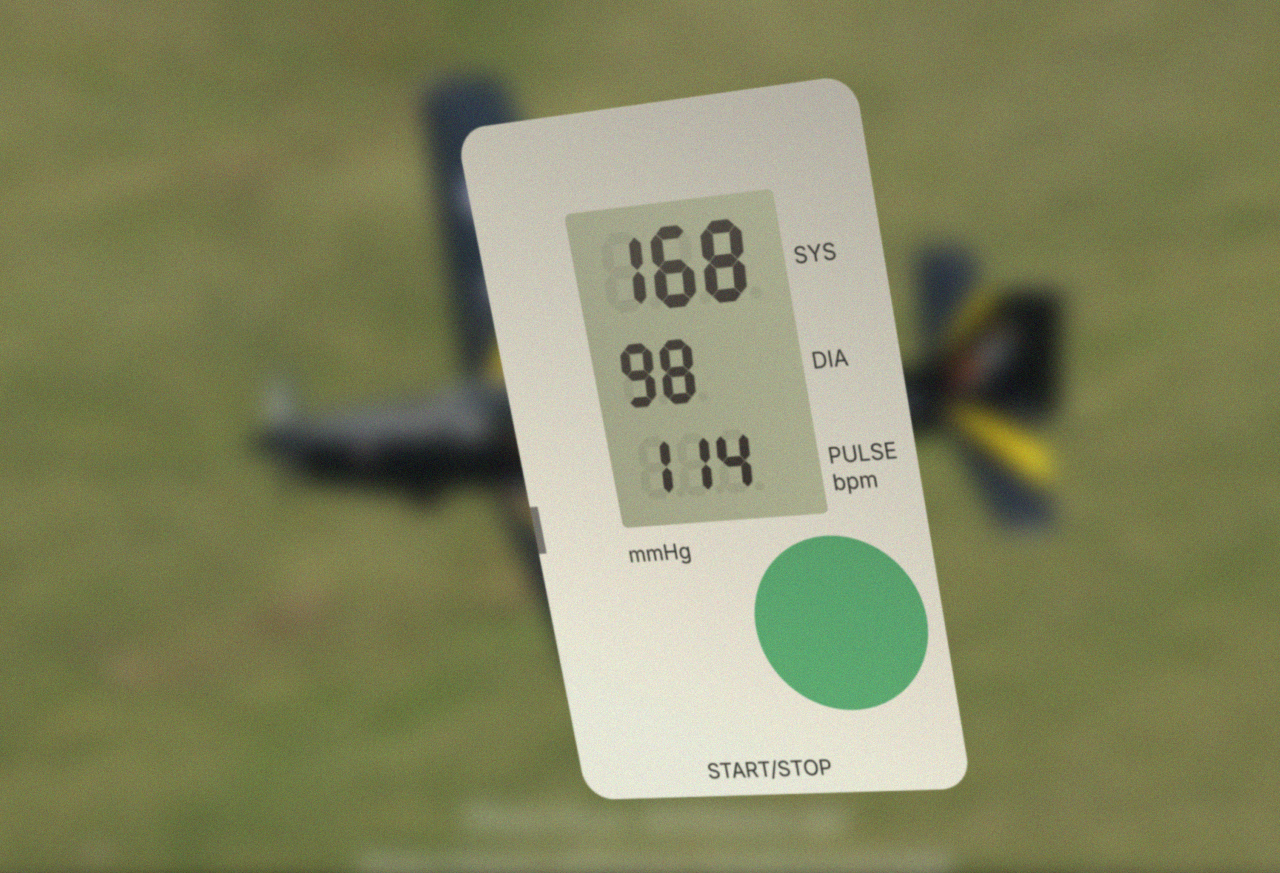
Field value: 98 (mmHg)
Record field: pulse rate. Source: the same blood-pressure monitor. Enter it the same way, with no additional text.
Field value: 114 (bpm)
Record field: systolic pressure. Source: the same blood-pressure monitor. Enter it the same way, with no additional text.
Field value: 168 (mmHg)
